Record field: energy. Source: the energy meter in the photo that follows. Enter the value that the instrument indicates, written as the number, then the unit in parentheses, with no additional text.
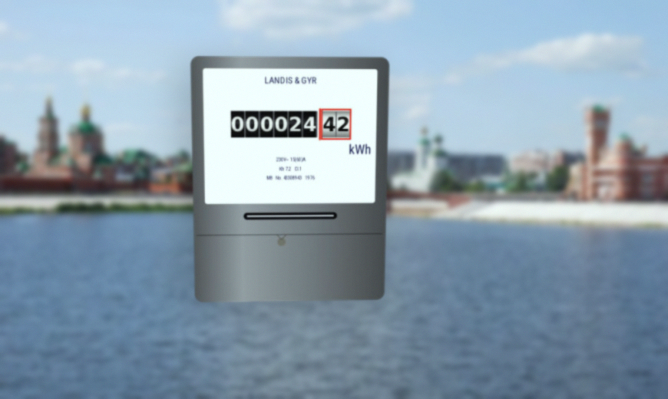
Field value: 24.42 (kWh)
